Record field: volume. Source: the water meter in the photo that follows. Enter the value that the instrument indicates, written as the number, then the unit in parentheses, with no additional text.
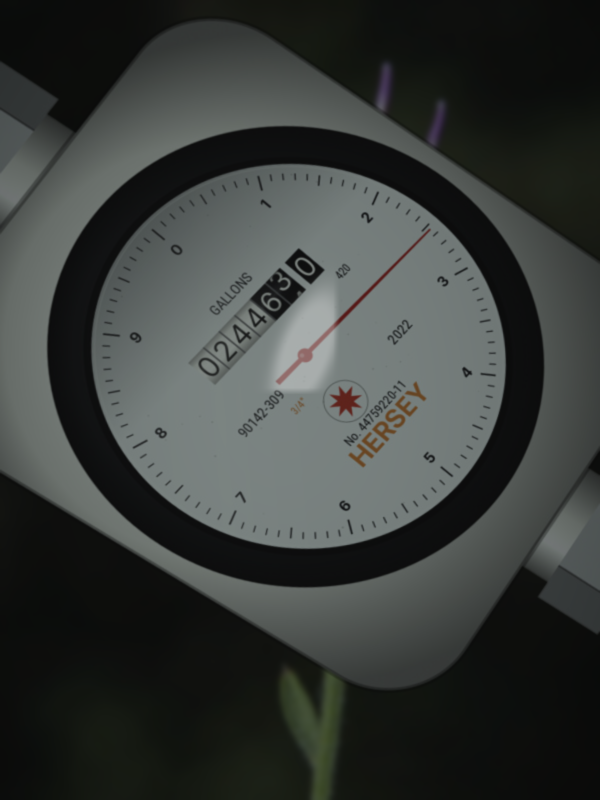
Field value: 244632.5 (gal)
